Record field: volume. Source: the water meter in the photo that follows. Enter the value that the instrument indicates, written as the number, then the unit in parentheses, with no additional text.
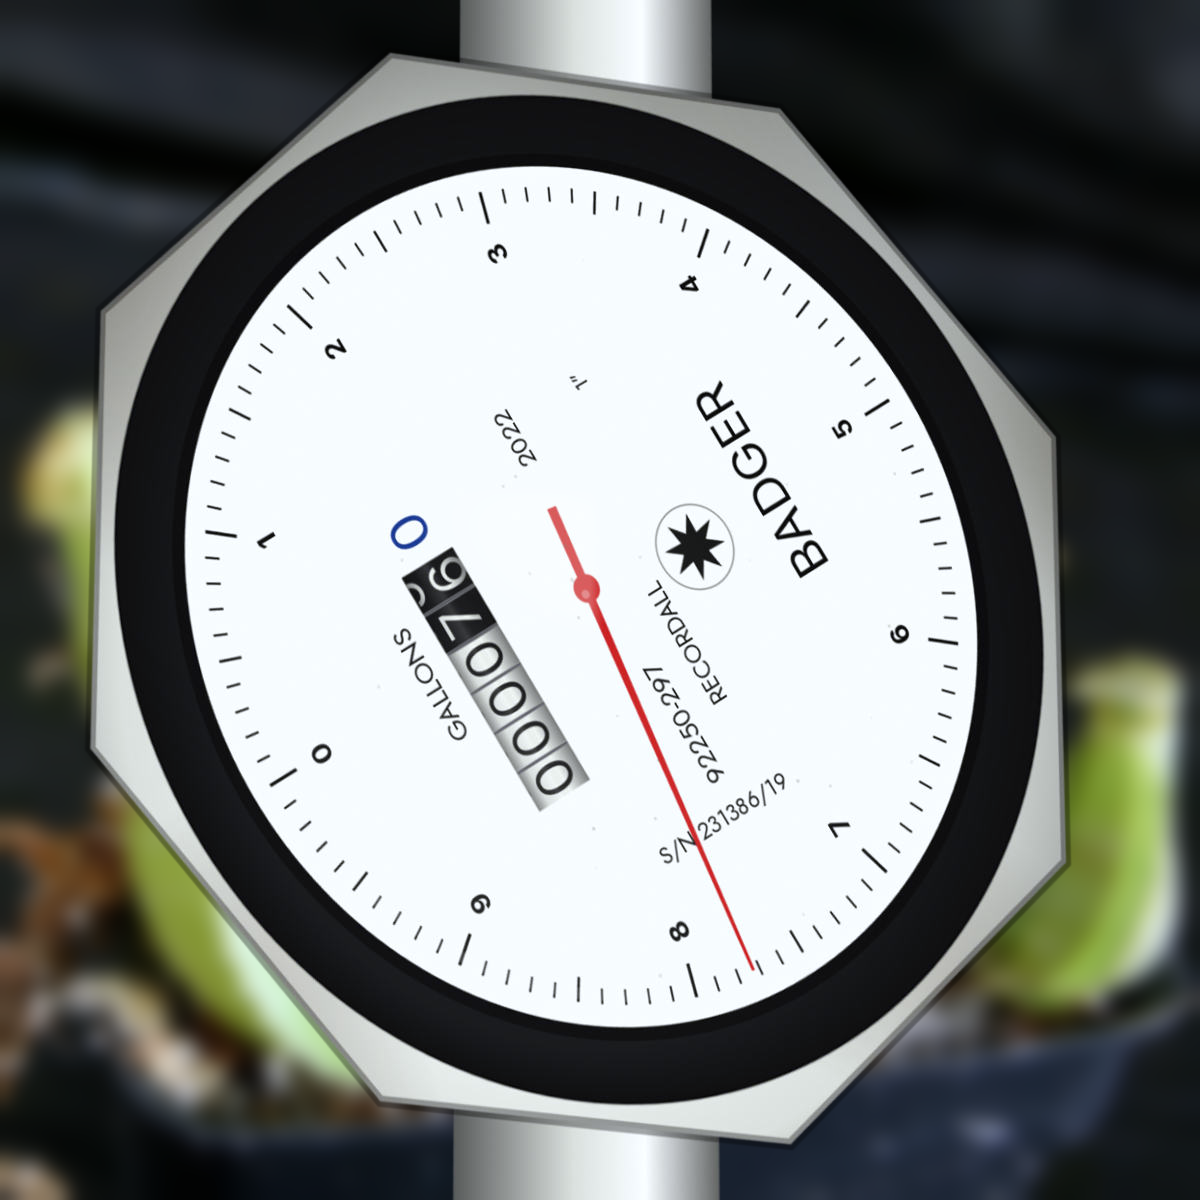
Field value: 757.7 (gal)
